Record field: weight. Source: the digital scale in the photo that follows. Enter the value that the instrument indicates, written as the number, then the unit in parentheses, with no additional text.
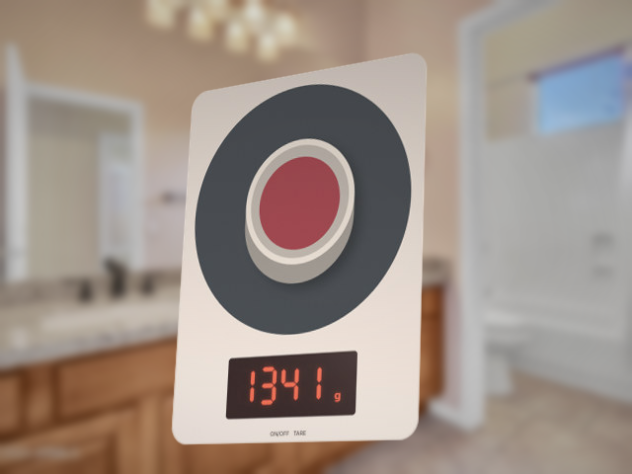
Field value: 1341 (g)
